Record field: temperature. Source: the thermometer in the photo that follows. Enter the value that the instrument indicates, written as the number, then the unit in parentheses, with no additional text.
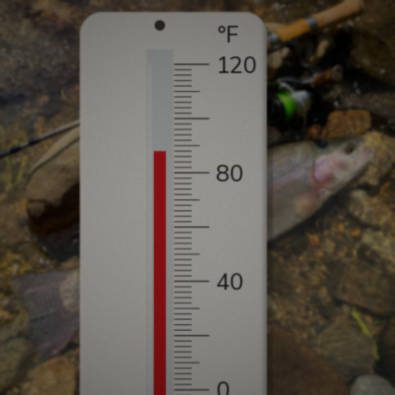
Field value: 88 (°F)
